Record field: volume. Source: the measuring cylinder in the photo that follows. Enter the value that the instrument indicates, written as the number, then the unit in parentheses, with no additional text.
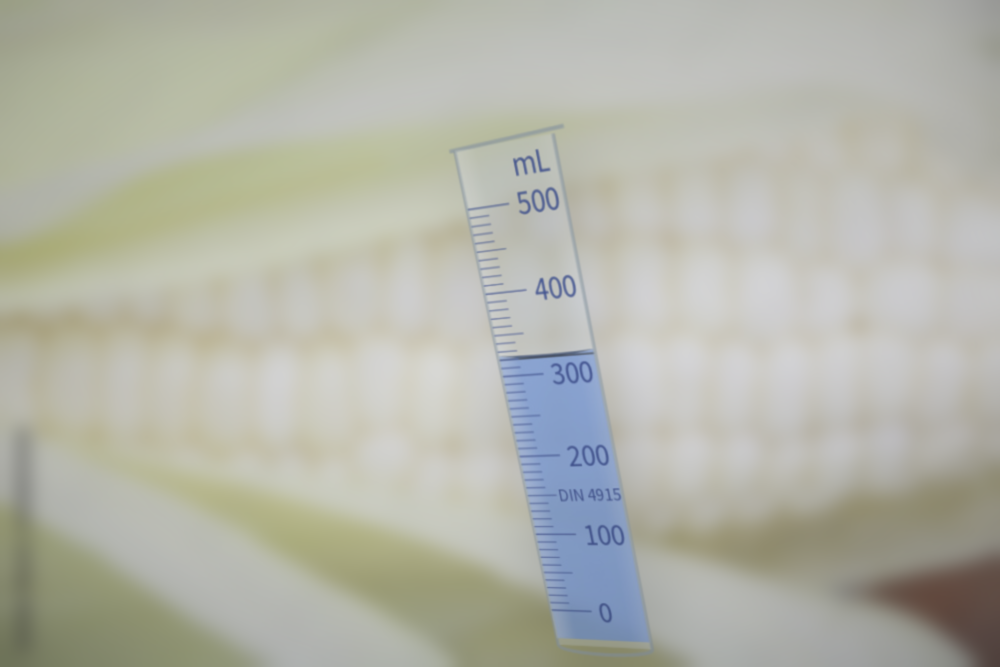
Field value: 320 (mL)
